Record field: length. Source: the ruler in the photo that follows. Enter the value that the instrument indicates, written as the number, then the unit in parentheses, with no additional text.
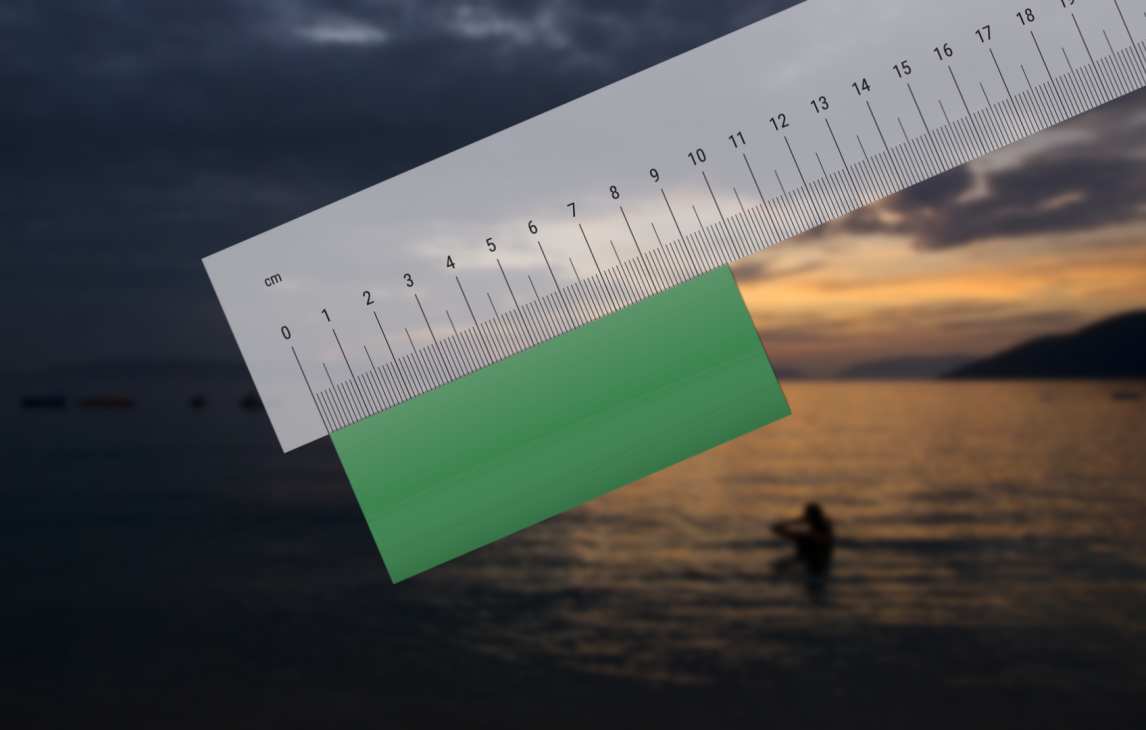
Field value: 9.7 (cm)
